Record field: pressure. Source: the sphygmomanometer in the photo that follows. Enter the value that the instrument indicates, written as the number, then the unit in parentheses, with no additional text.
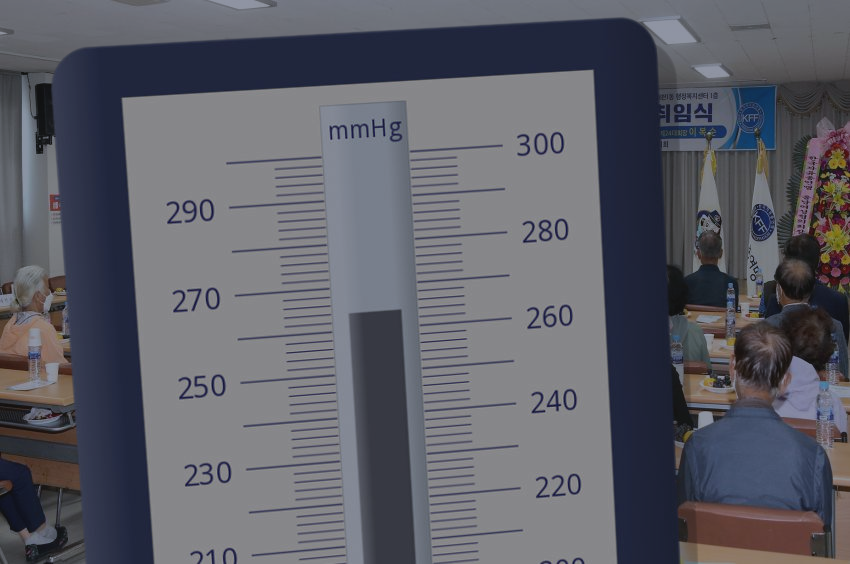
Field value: 264 (mmHg)
